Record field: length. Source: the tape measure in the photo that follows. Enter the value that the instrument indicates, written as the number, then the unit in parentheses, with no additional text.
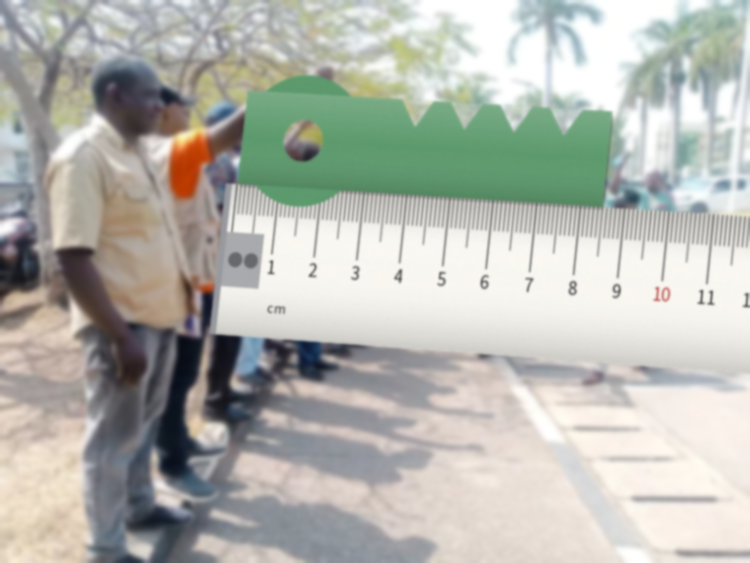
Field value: 8.5 (cm)
